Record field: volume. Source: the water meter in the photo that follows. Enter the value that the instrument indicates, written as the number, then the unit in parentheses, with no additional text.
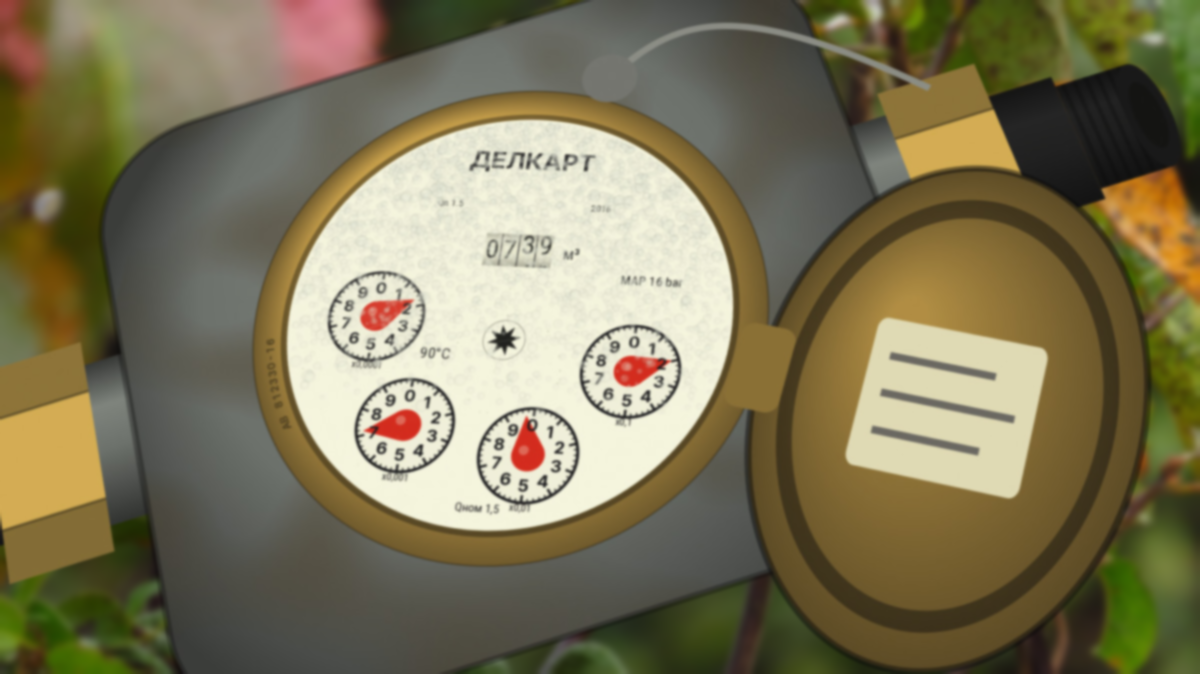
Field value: 739.1971 (m³)
